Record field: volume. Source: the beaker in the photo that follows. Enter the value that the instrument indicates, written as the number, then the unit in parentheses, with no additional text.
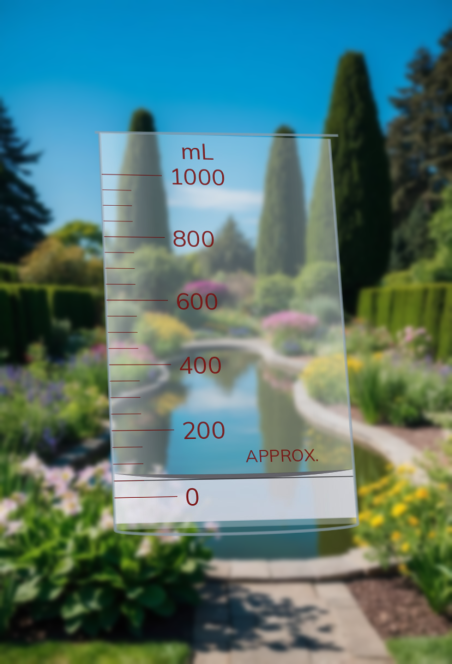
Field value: 50 (mL)
